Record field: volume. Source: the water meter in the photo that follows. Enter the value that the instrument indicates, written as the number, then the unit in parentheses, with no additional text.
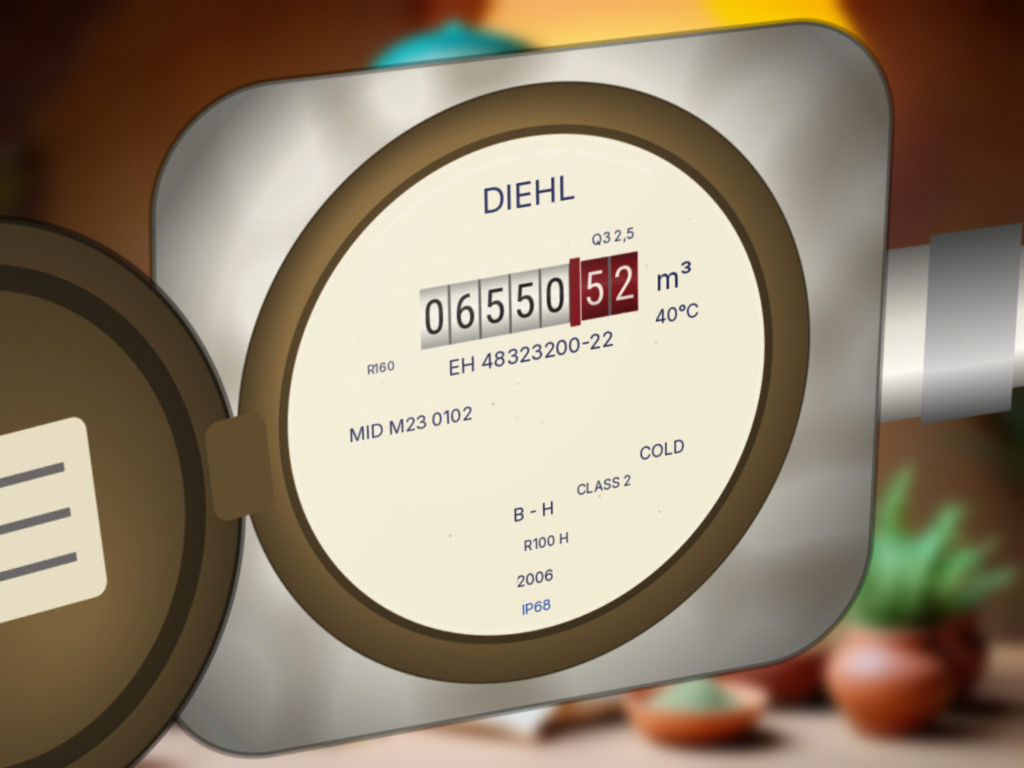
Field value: 6550.52 (m³)
